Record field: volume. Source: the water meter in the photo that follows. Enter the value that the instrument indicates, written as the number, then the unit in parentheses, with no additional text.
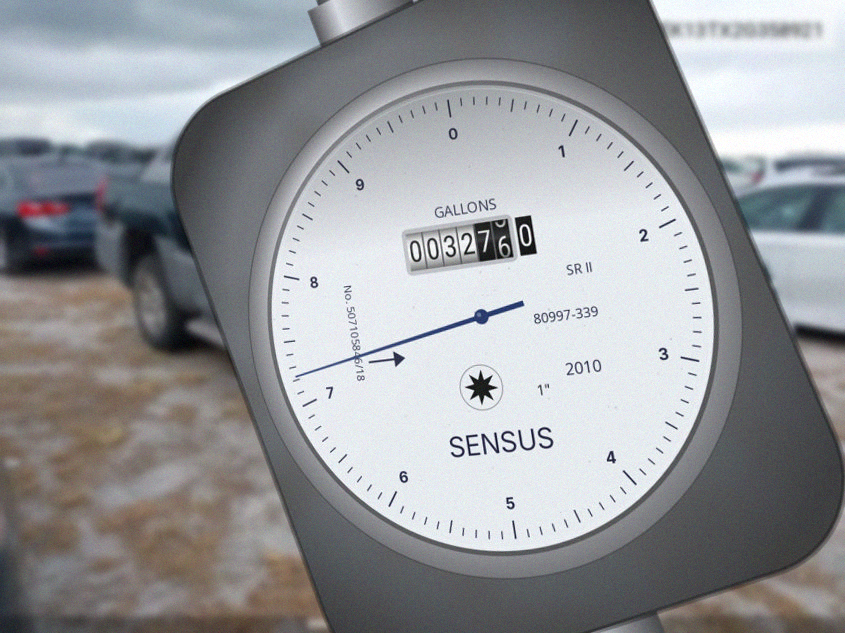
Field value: 32757.2 (gal)
